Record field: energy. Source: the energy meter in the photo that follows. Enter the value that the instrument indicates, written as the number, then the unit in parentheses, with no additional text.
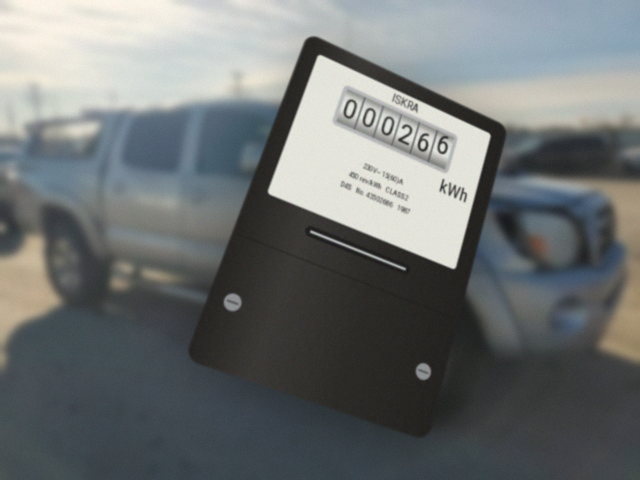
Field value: 266 (kWh)
